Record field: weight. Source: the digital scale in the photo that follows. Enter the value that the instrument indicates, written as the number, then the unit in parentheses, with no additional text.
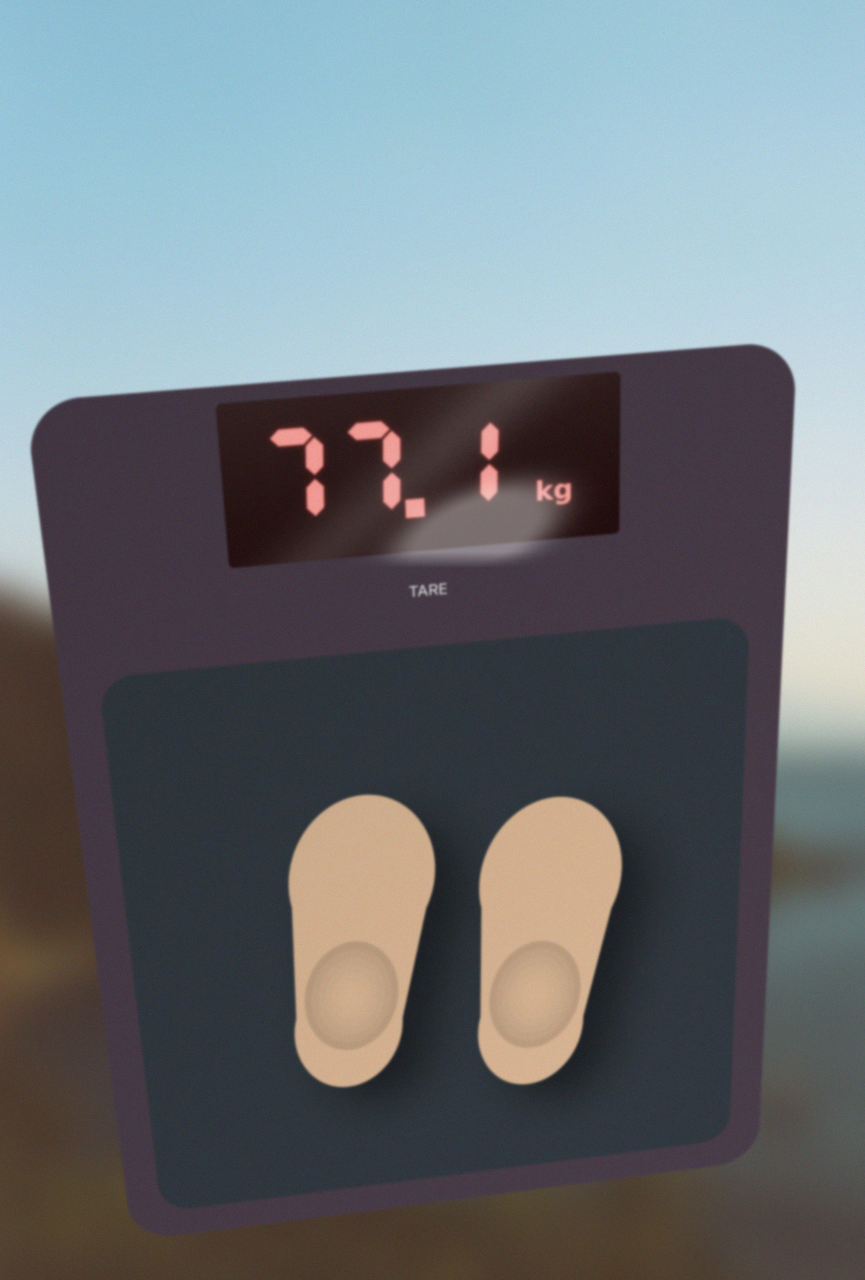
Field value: 77.1 (kg)
